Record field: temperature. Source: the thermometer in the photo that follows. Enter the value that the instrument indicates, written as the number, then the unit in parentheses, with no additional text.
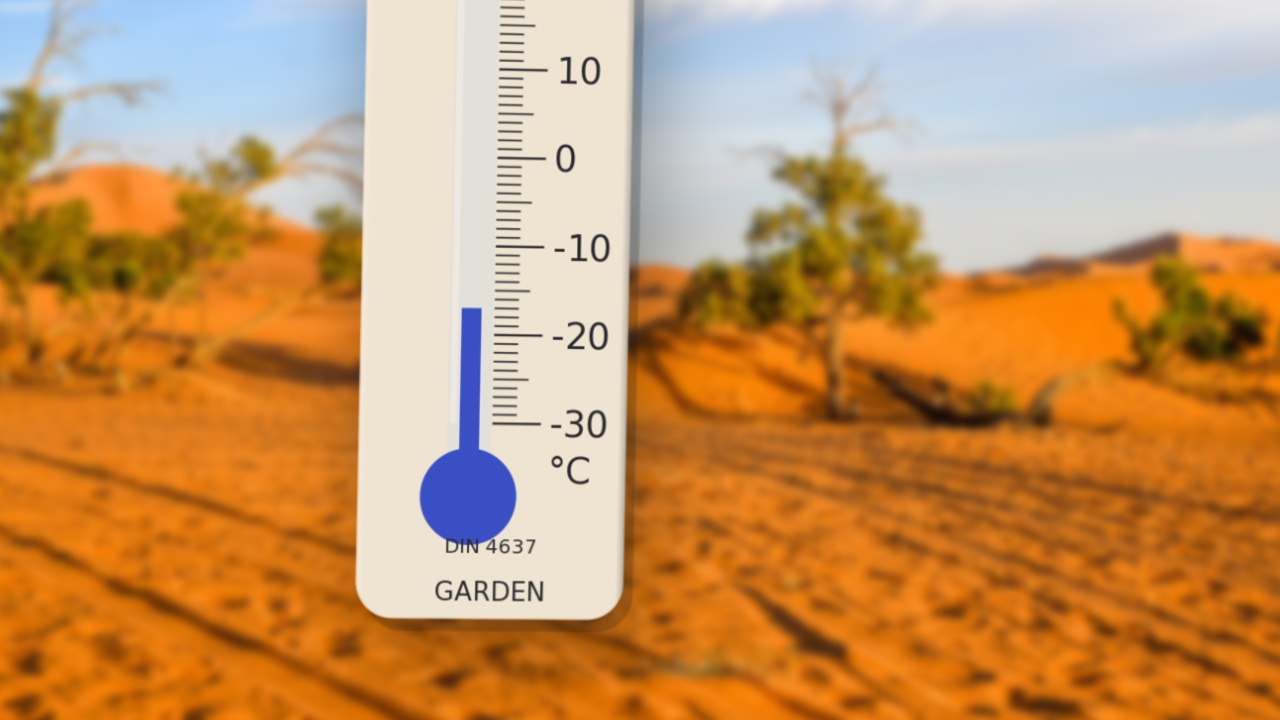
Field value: -17 (°C)
